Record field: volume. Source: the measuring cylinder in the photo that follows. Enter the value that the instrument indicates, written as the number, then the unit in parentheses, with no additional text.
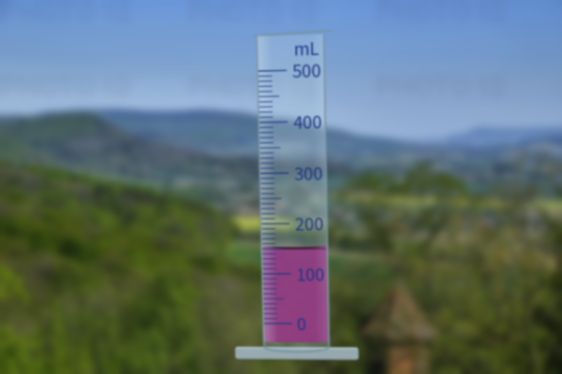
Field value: 150 (mL)
